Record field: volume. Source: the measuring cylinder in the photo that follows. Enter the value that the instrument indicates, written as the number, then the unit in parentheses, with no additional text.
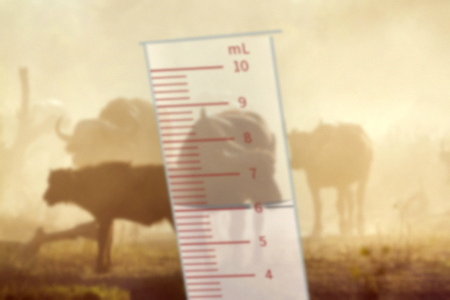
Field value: 6 (mL)
